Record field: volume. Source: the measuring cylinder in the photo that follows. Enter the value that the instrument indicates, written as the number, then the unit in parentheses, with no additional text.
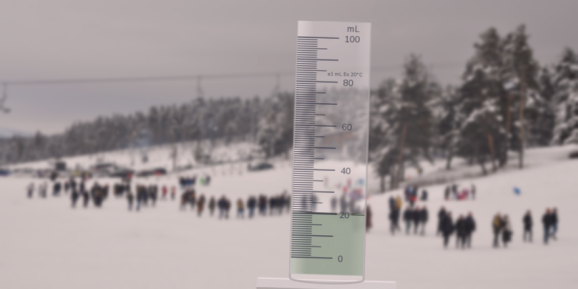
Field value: 20 (mL)
